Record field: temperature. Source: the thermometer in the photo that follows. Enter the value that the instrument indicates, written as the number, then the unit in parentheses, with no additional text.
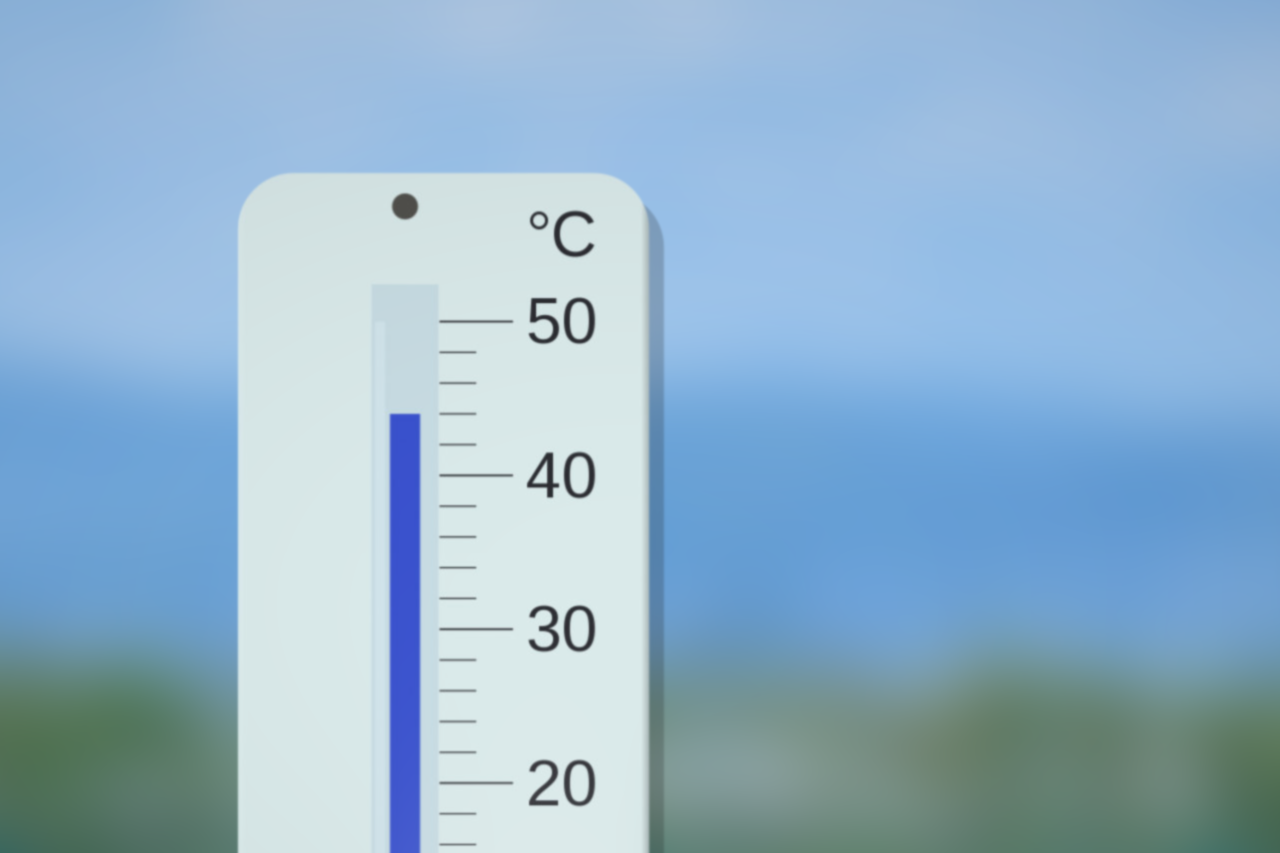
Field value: 44 (°C)
